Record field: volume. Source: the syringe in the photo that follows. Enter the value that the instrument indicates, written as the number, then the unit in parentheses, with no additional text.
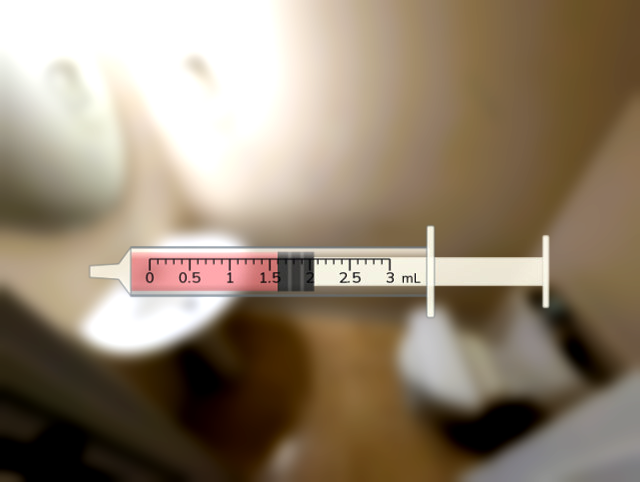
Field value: 1.6 (mL)
